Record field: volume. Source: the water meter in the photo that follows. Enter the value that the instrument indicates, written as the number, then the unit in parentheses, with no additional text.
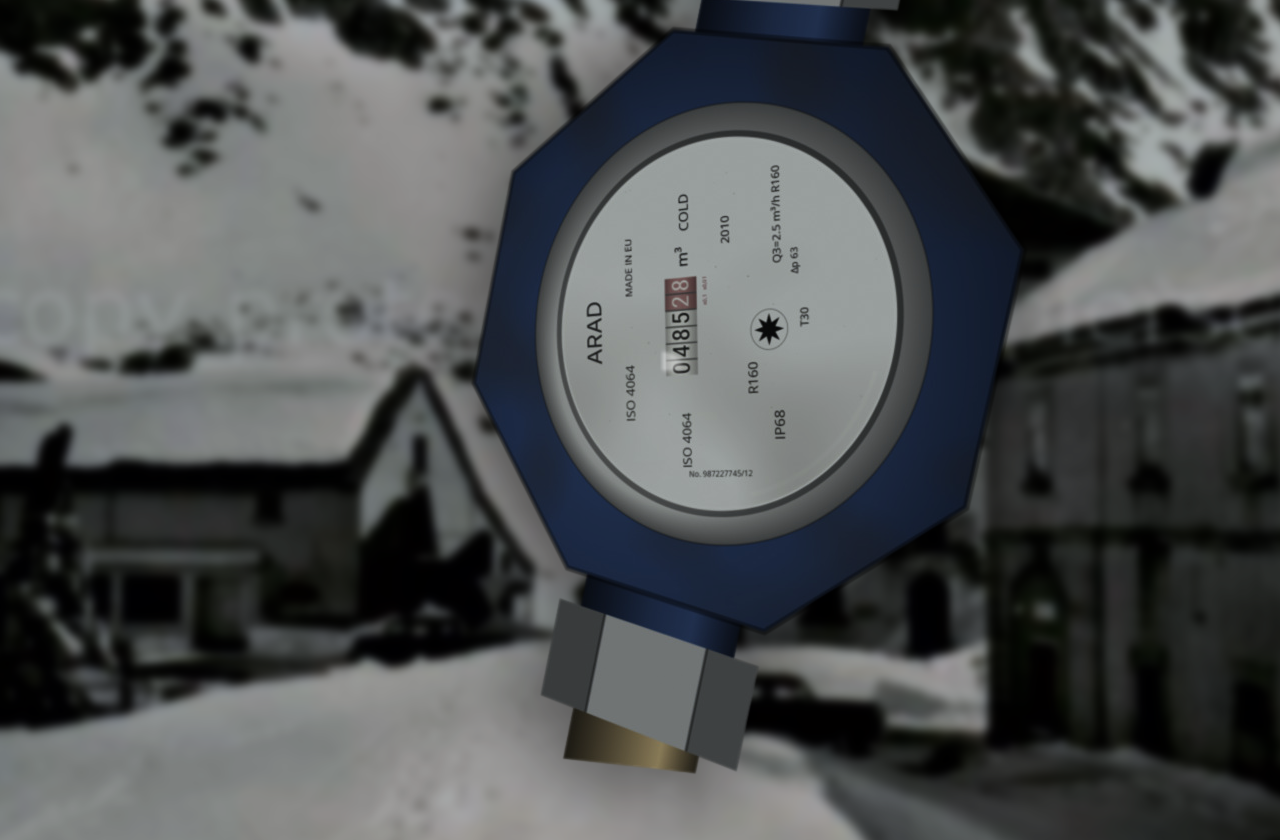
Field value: 485.28 (m³)
